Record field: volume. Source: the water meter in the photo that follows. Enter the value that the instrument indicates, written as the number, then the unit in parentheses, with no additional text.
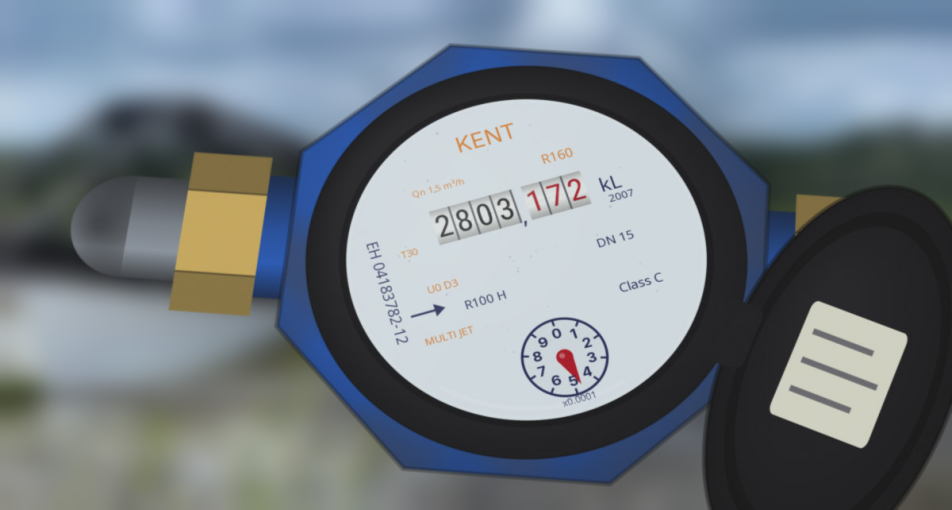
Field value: 2803.1724 (kL)
